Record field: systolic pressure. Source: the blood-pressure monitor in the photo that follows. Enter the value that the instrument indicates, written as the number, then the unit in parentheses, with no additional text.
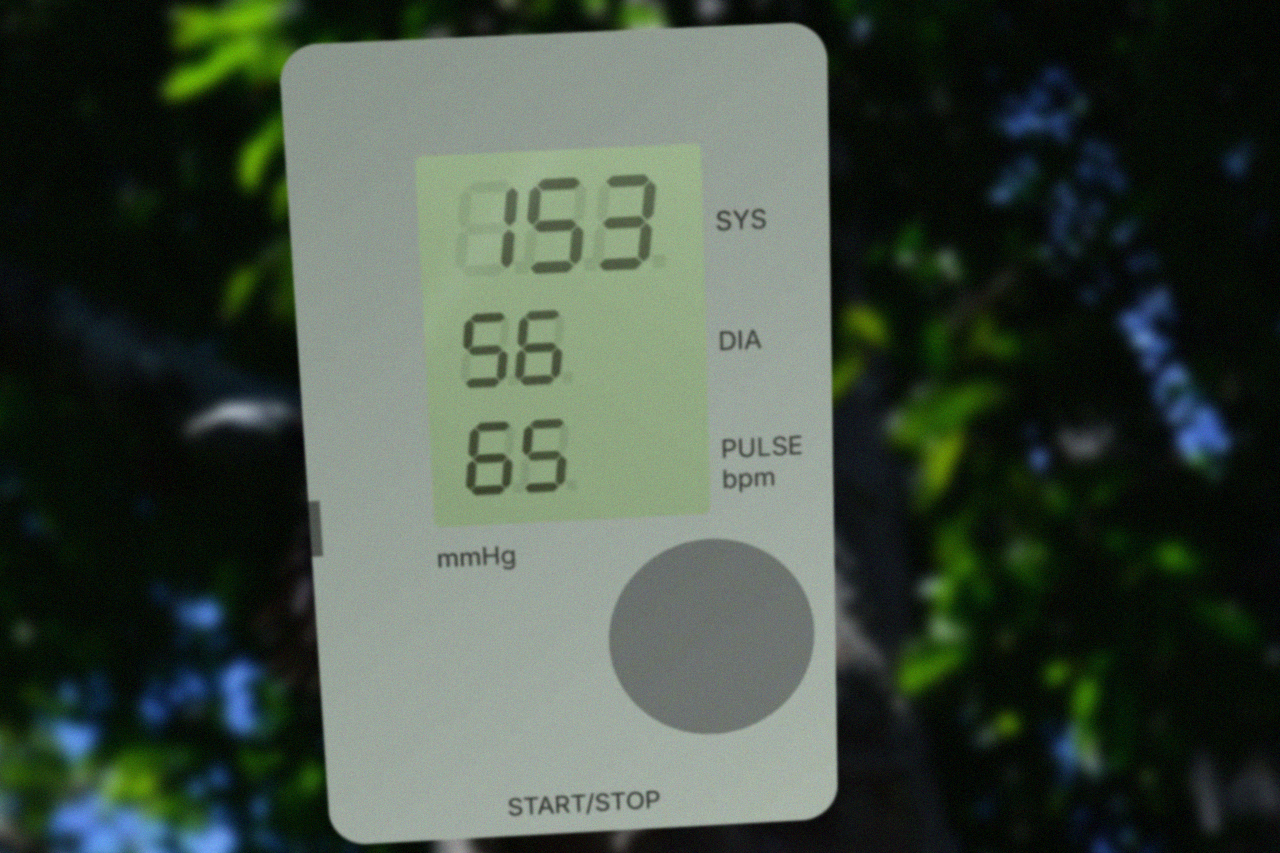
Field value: 153 (mmHg)
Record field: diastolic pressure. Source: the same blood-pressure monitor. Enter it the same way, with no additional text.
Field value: 56 (mmHg)
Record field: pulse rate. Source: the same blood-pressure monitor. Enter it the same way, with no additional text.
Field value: 65 (bpm)
